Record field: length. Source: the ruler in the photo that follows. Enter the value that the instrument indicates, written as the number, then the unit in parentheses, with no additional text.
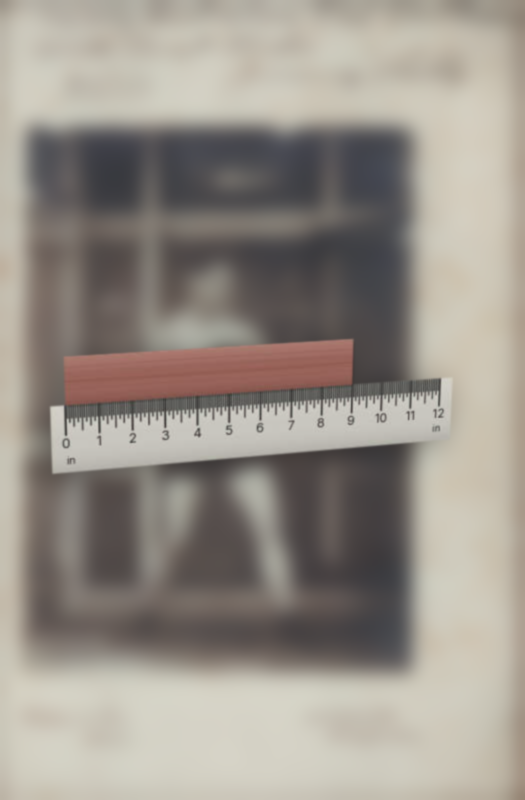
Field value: 9 (in)
